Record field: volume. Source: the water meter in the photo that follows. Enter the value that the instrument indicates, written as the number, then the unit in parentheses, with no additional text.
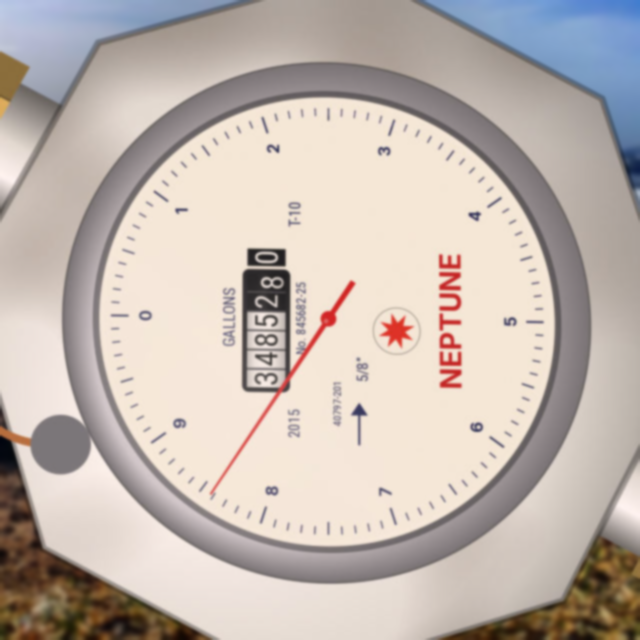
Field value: 3485278.4 (gal)
